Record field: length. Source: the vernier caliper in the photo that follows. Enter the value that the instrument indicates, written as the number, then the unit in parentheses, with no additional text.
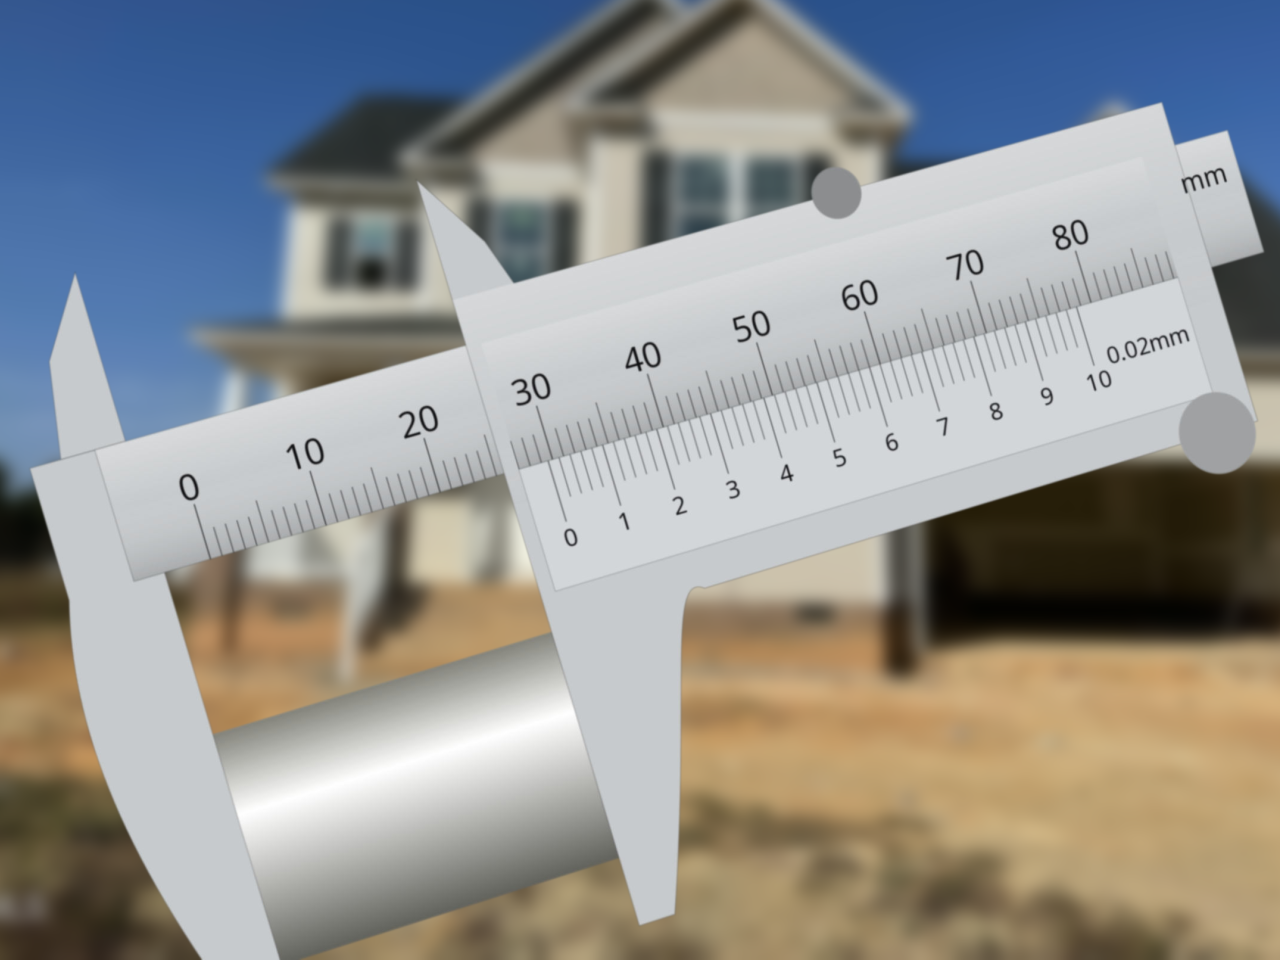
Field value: 29.6 (mm)
